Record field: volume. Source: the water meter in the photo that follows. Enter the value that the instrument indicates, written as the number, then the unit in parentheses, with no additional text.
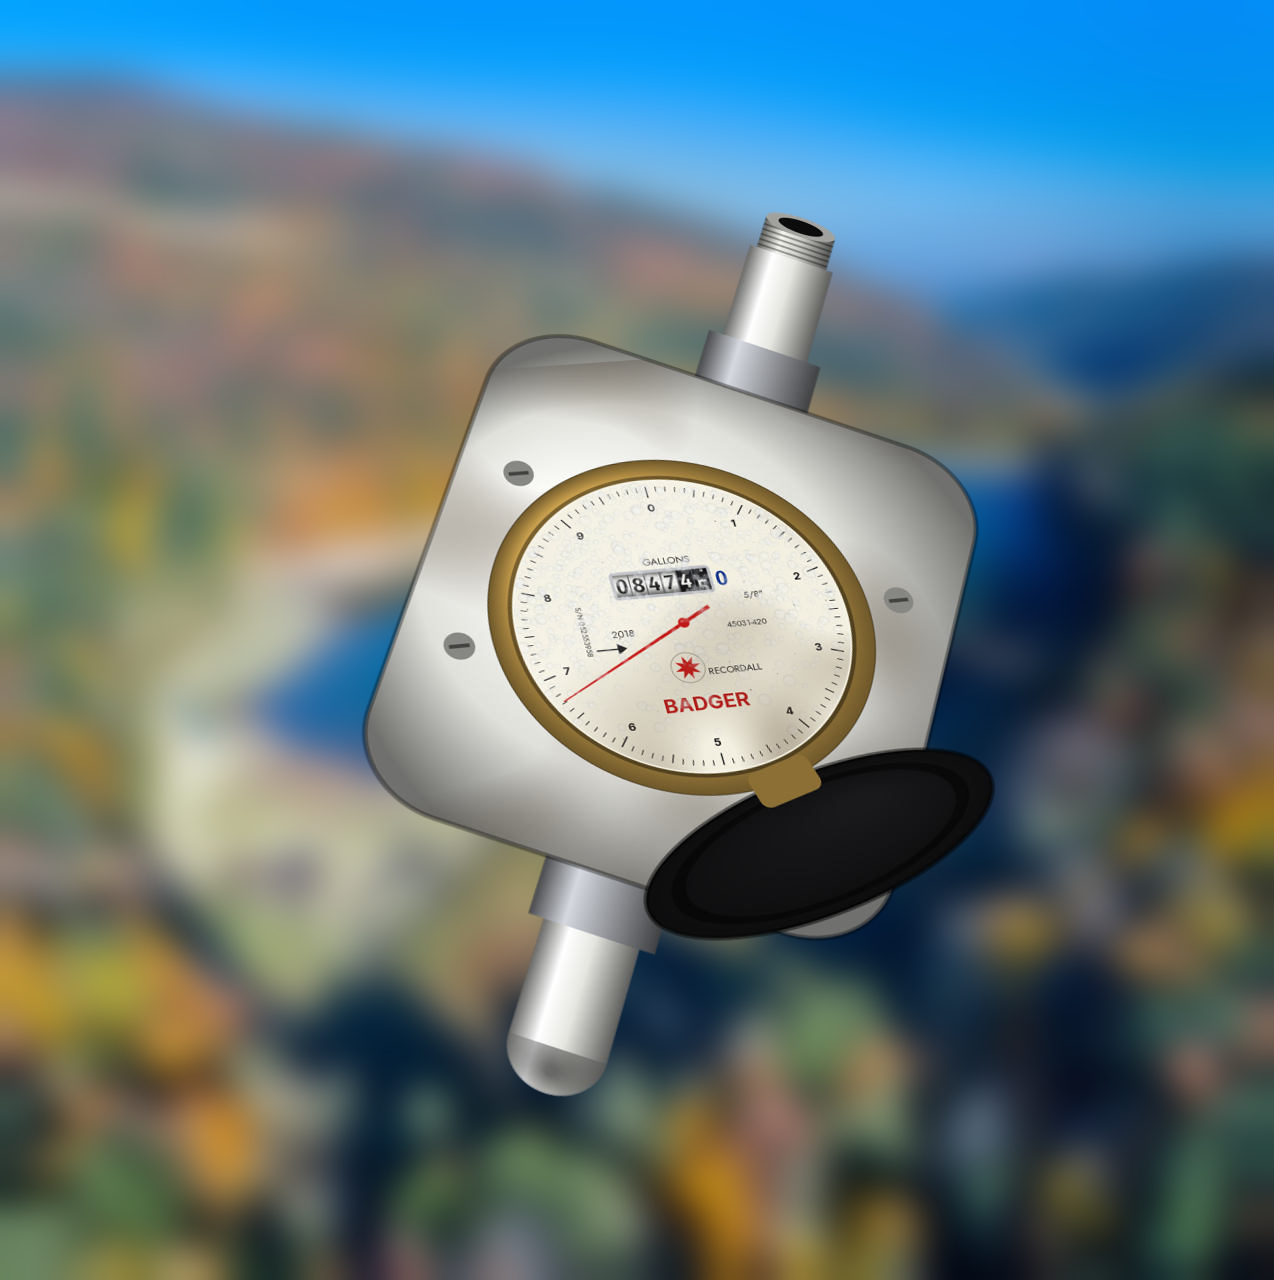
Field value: 847446.7 (gal)
